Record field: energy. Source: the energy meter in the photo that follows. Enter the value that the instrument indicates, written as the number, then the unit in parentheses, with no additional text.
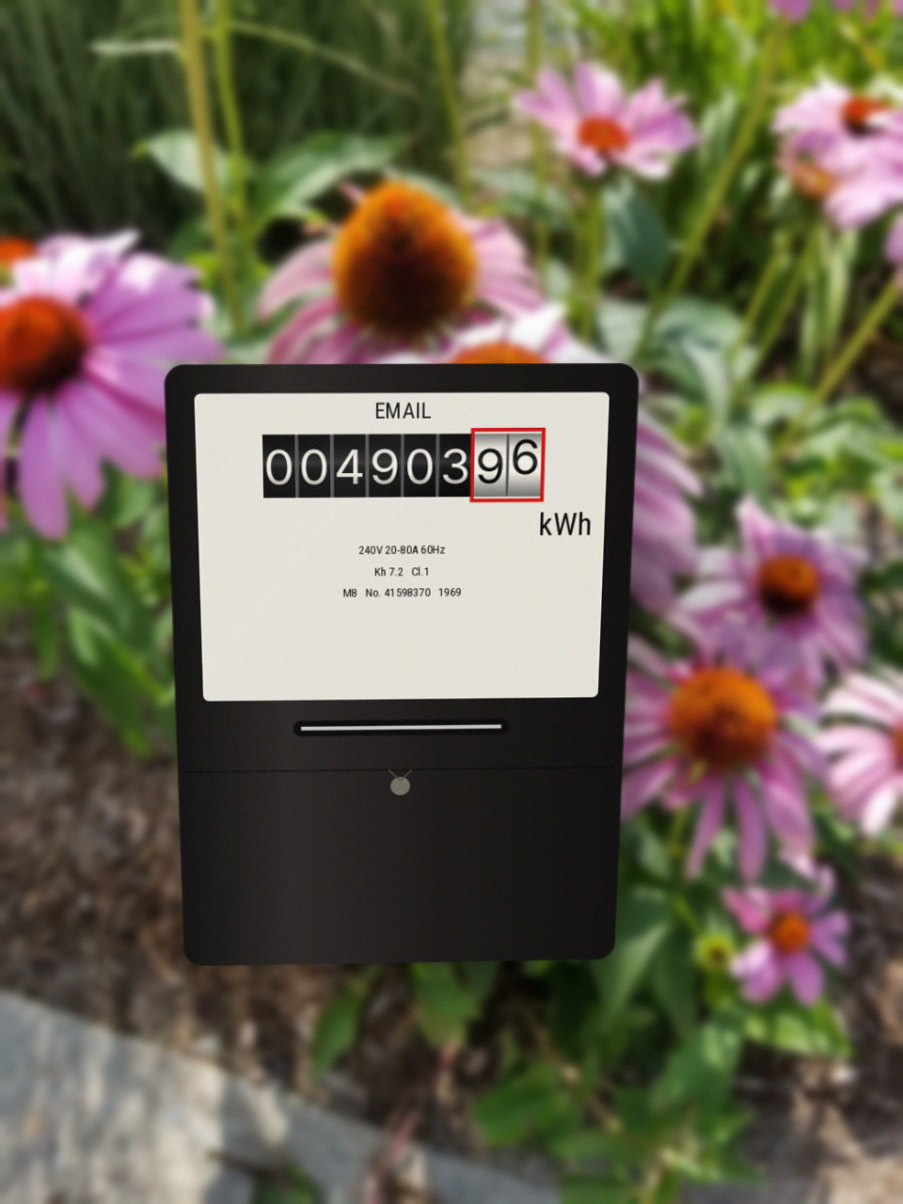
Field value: 4903.96 (kWh)
